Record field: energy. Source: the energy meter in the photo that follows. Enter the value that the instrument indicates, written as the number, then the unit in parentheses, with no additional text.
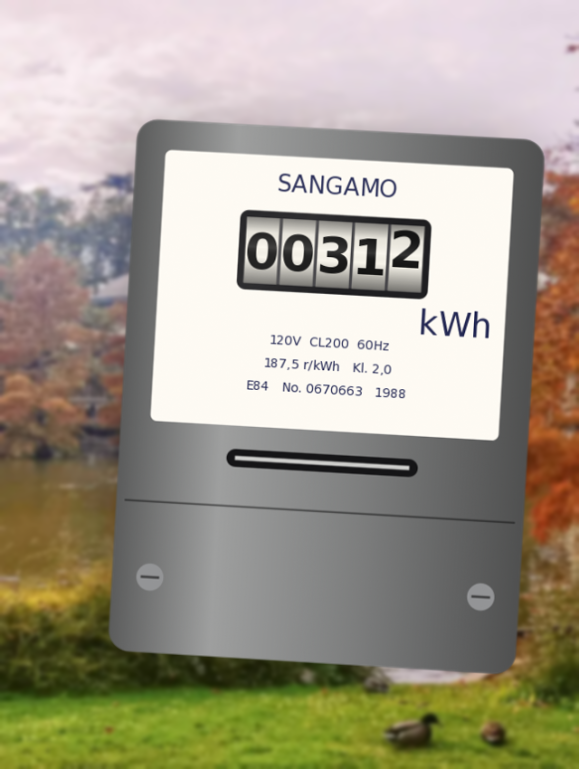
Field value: 312 (kWh)
